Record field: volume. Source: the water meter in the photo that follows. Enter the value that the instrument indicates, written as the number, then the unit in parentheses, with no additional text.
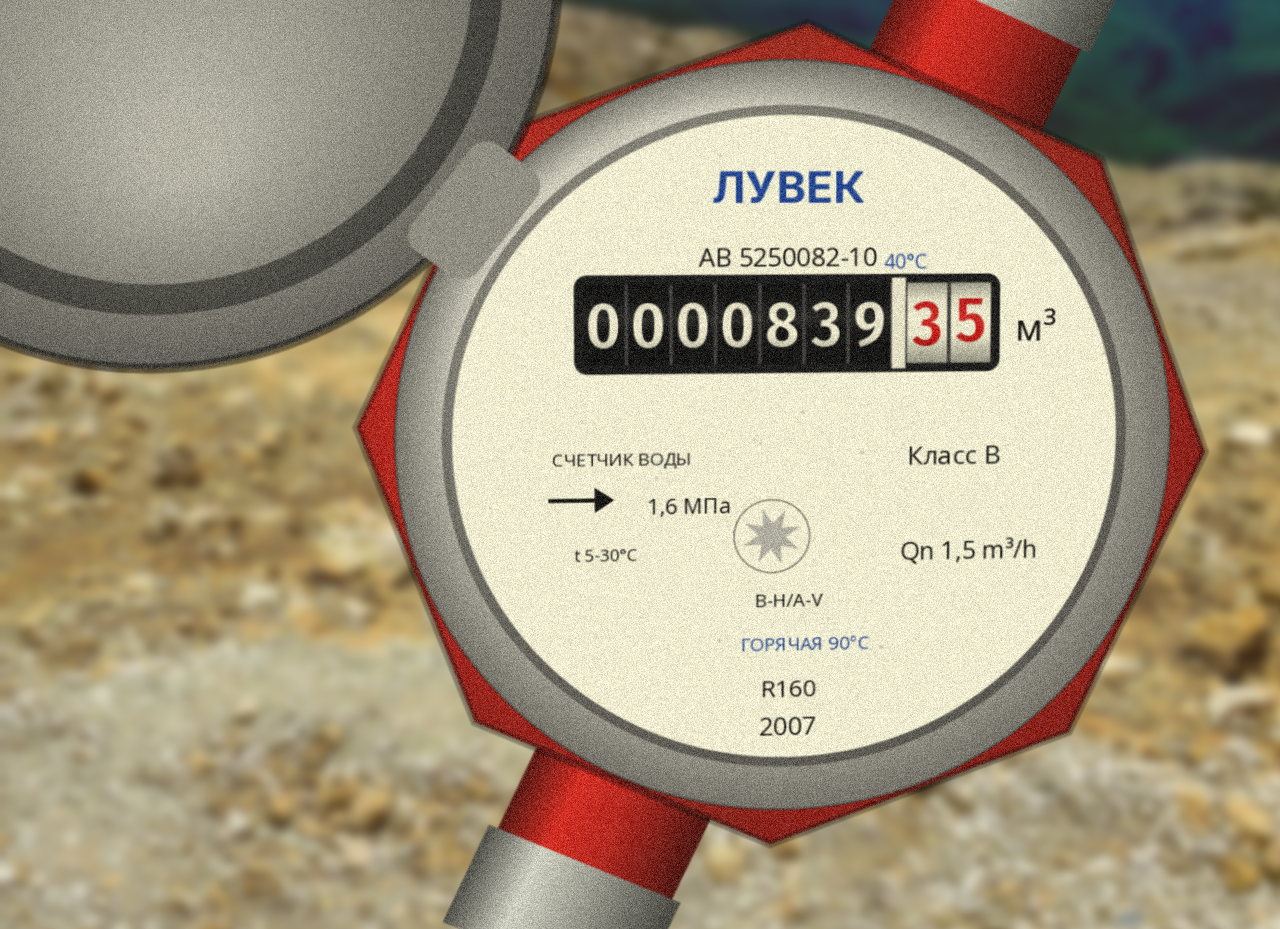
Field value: 839.35 (m³)
